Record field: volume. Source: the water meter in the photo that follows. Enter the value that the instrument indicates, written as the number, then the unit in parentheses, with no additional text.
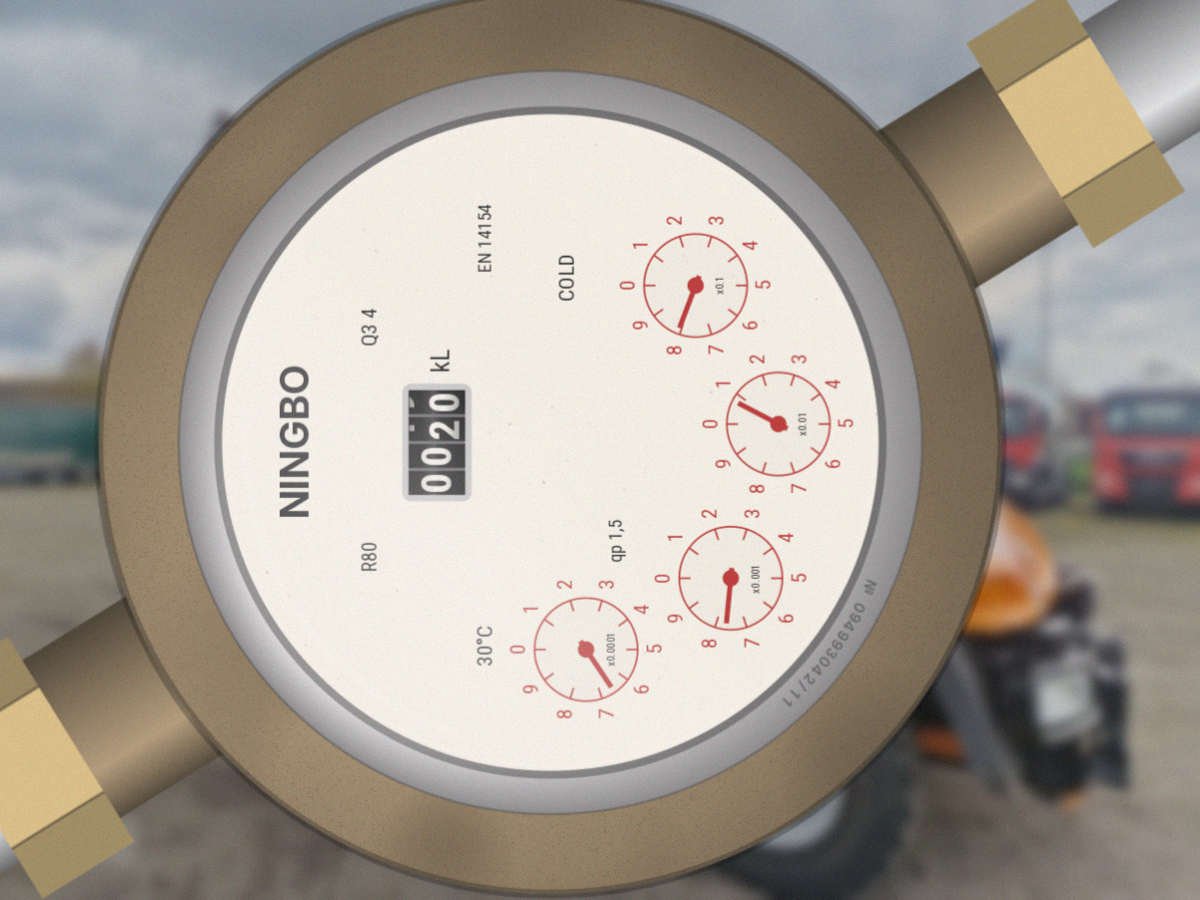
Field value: 19.8076 (kL)
